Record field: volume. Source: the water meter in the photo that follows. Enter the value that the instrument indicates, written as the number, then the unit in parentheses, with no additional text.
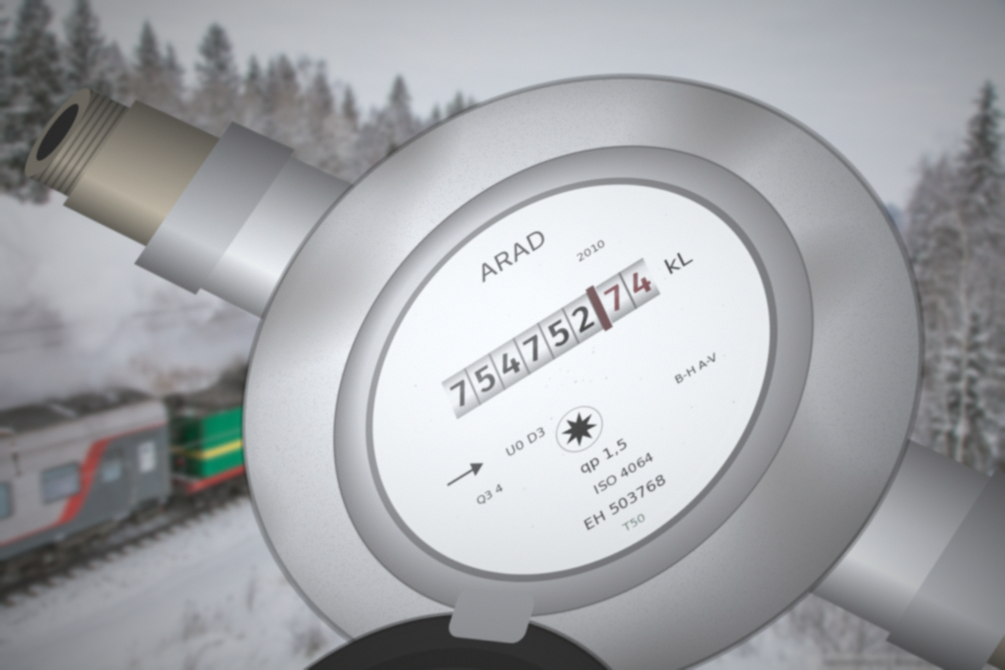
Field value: 754752.74 (kL)
